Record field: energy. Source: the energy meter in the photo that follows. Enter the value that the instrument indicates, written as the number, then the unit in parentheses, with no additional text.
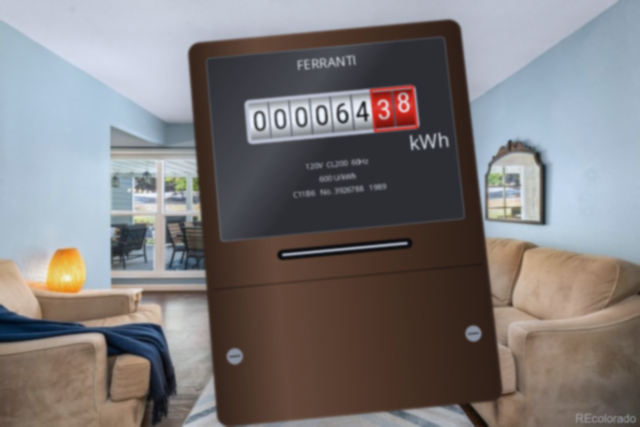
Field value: 64.38 (kWh)
